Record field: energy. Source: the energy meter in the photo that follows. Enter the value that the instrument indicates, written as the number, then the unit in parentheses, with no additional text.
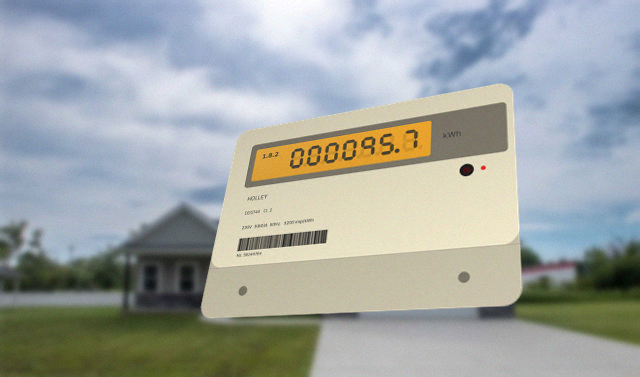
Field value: 95.7 (kWh)
